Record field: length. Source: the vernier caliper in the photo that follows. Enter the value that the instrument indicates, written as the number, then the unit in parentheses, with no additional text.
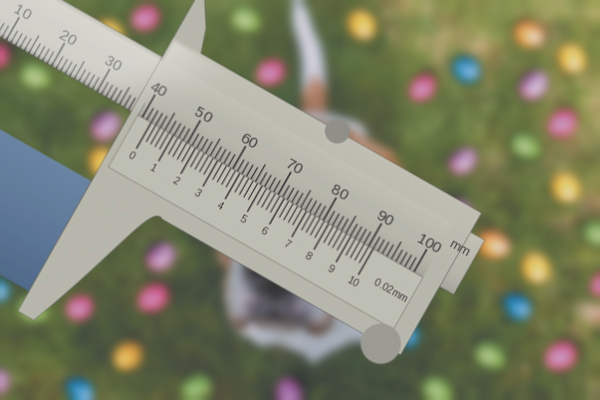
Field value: 42.0 (mm)
